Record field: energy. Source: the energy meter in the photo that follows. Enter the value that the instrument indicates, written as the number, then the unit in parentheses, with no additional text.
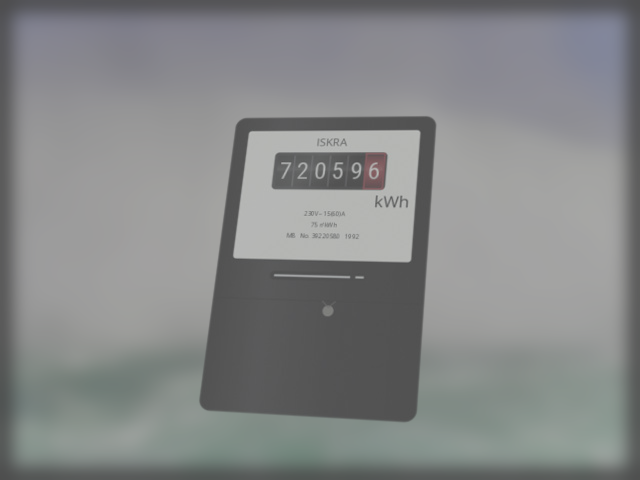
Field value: 72059.6 (kWh)
